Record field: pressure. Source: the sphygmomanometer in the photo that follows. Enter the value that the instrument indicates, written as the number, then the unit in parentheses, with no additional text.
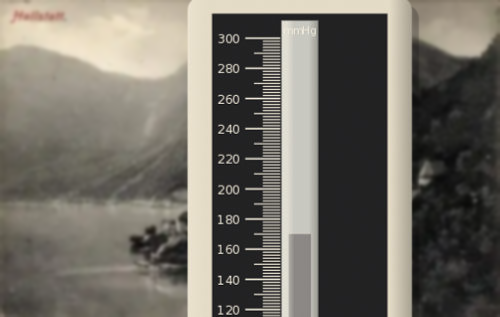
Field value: 170 (mmHg)
